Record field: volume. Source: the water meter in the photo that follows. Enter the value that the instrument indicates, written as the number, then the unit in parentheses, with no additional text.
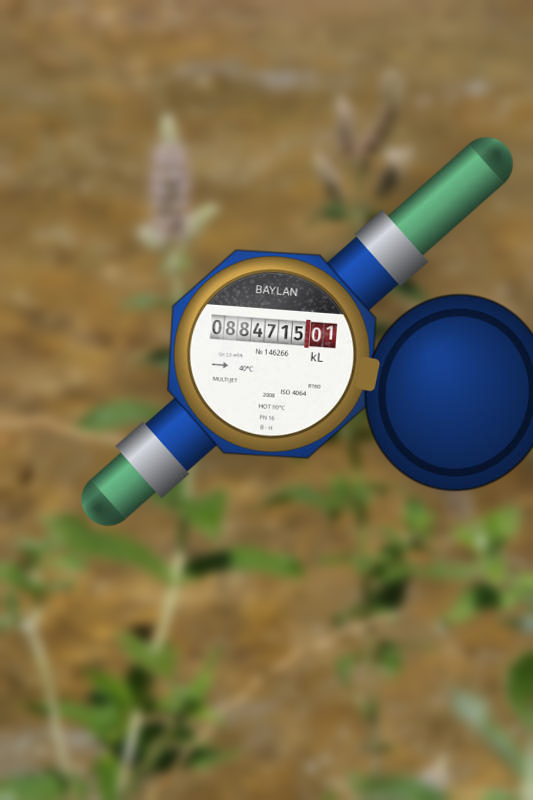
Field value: 884715.01 (kL)
